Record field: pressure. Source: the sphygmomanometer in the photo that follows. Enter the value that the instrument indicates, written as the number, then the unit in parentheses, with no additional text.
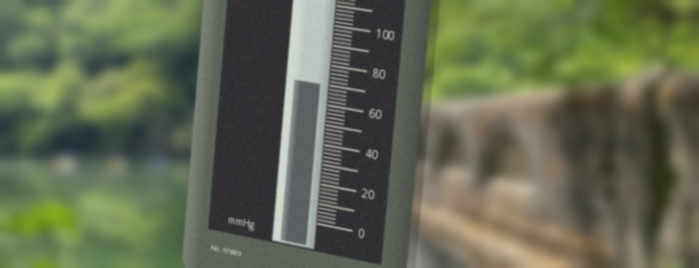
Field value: 70 (mmHg)
